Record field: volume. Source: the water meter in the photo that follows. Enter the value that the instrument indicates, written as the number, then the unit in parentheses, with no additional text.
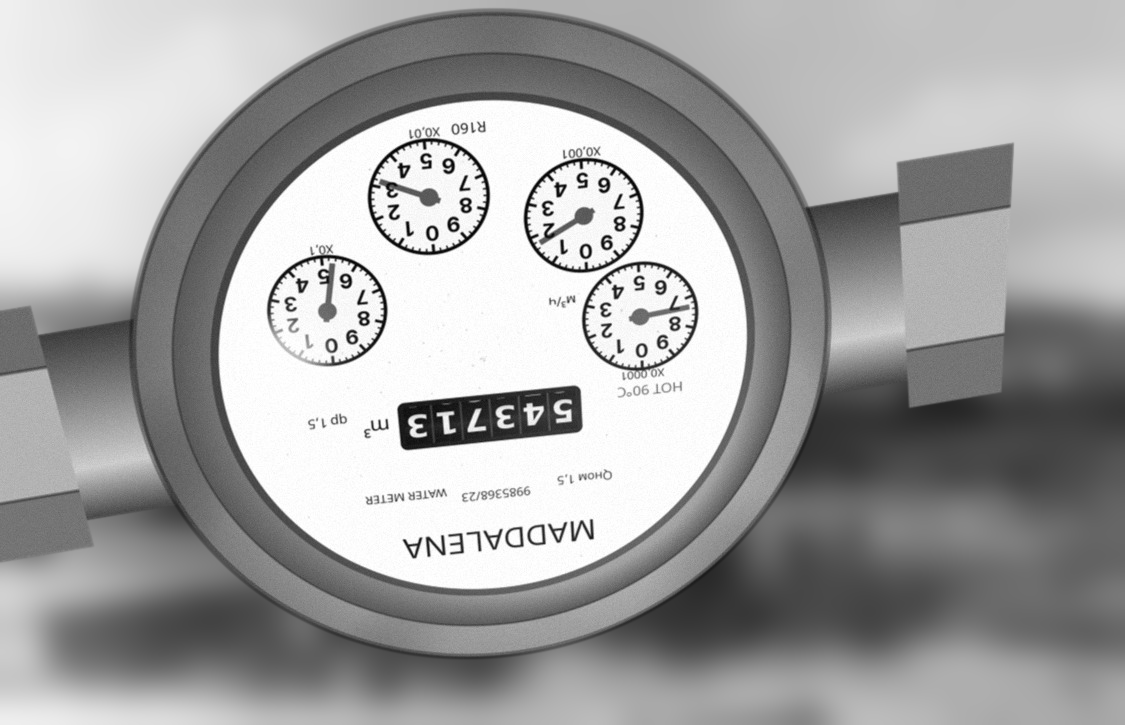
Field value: 543713.5317 (m³)
